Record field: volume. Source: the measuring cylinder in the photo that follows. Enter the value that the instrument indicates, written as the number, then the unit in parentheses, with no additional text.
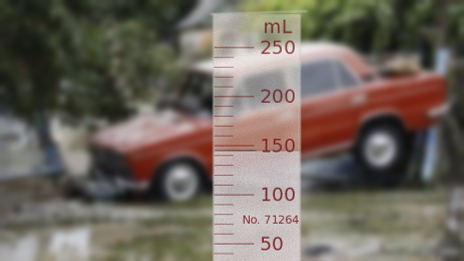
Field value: 145 (mL)
